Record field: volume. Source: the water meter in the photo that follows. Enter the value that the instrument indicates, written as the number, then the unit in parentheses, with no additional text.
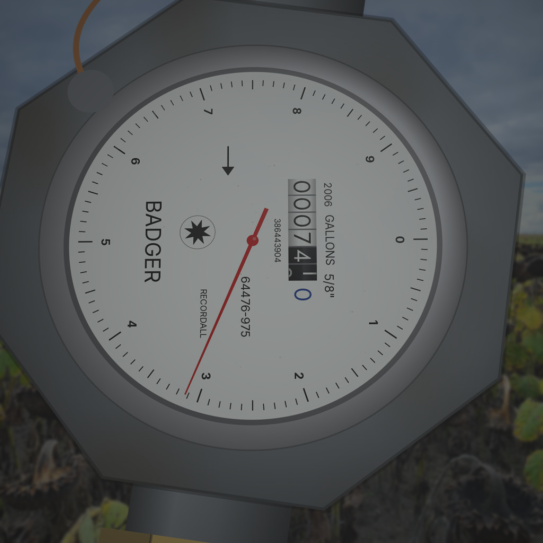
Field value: 7413.1 (gal)
